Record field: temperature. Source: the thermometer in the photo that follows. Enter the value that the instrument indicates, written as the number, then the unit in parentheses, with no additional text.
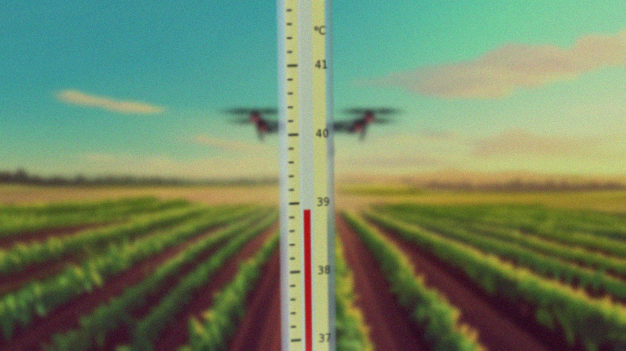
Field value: 38.9 (°C)
